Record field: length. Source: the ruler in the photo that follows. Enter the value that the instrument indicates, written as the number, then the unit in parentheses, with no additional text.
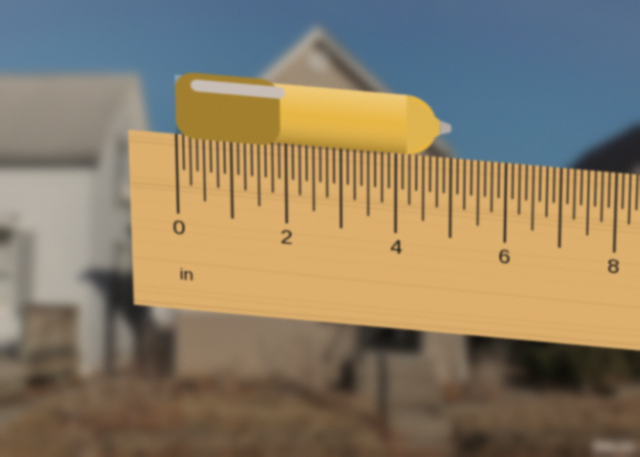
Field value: 5 (in)
